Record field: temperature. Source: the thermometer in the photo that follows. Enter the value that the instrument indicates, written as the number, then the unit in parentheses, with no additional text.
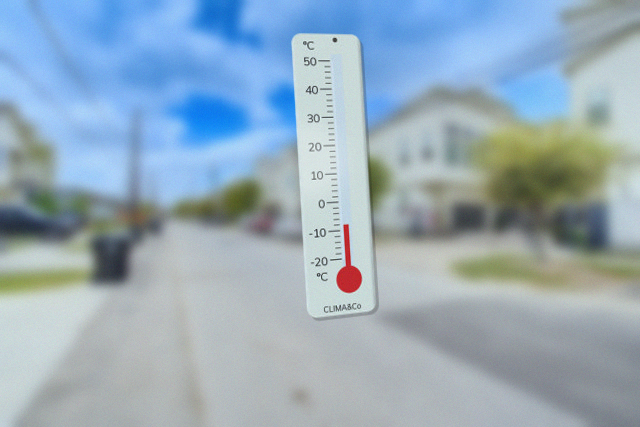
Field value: -8 (°C)
